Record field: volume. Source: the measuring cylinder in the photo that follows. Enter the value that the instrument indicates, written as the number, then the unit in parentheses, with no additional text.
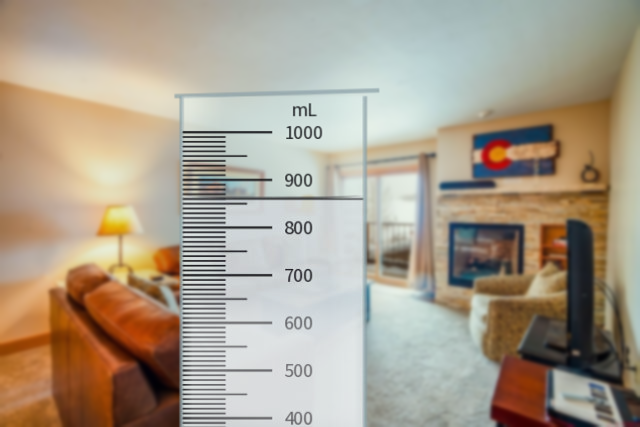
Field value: 860 (mL)
